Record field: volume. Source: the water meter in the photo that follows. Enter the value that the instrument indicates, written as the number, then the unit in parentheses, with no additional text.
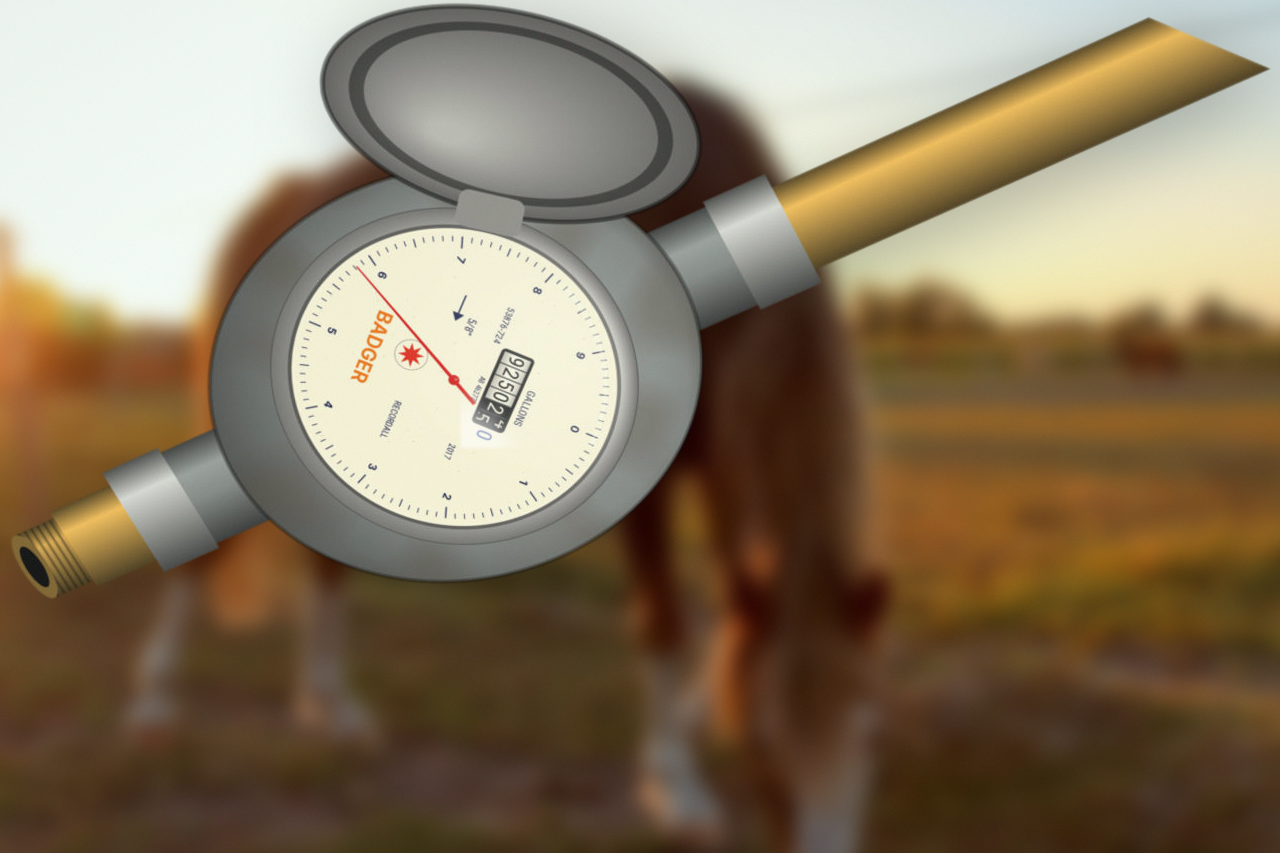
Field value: 9250245.8 (gal)
